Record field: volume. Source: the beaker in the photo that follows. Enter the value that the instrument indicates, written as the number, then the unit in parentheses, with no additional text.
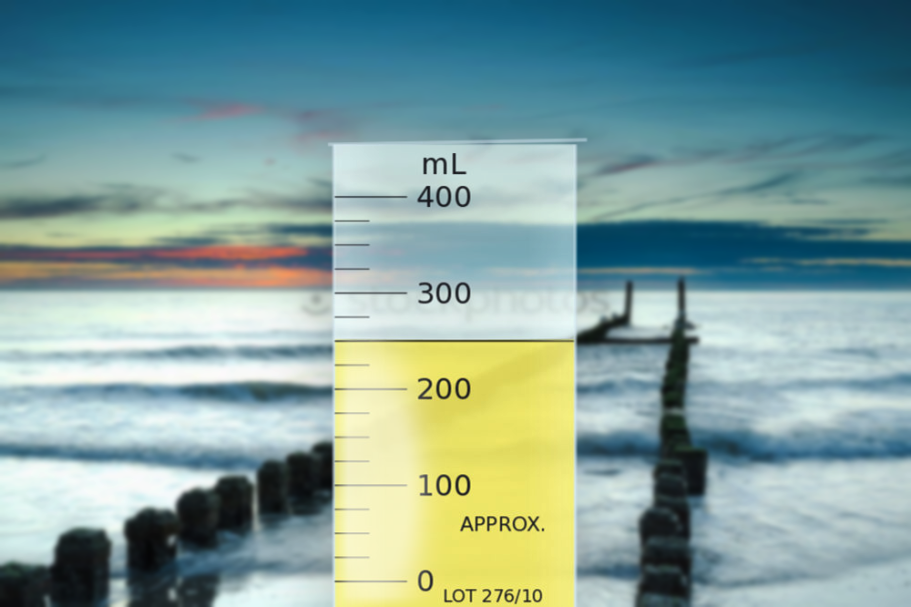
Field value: 250 (mL)
